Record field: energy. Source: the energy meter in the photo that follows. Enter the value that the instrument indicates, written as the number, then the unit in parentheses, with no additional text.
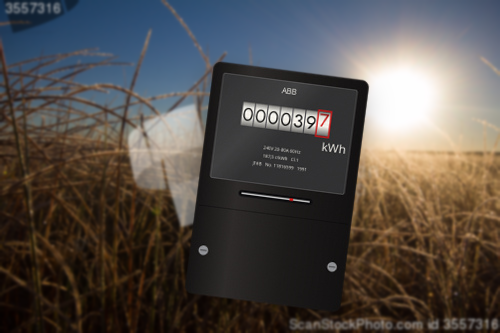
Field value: 39.7 (kWh)
